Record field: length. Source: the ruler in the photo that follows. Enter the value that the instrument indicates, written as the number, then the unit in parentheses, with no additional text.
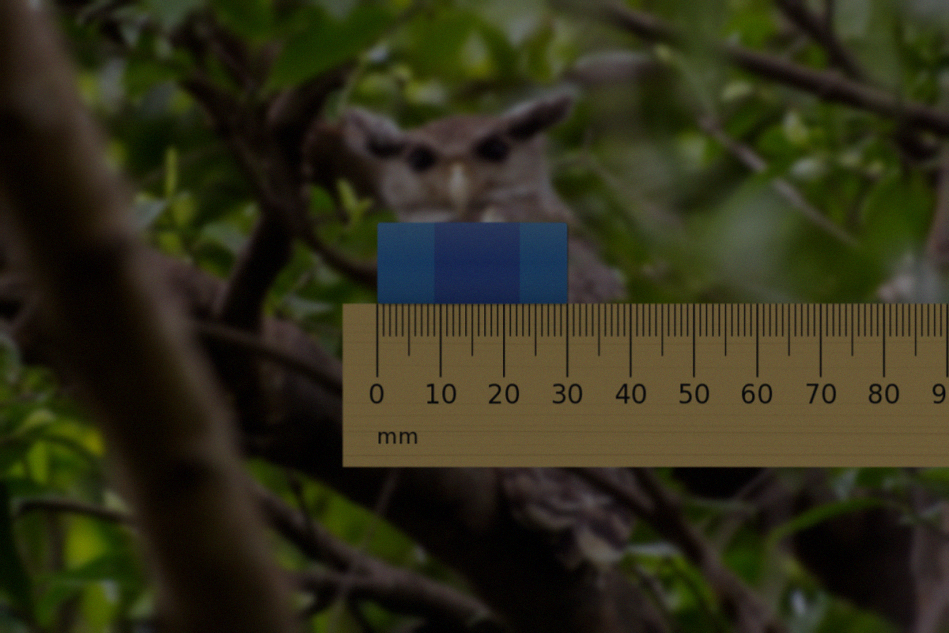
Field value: 30 (mm)
